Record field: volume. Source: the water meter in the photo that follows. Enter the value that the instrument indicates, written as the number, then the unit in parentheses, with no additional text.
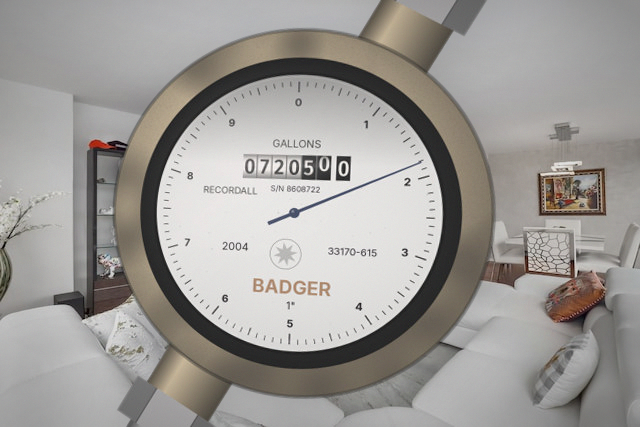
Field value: 720501.8 (gal)
